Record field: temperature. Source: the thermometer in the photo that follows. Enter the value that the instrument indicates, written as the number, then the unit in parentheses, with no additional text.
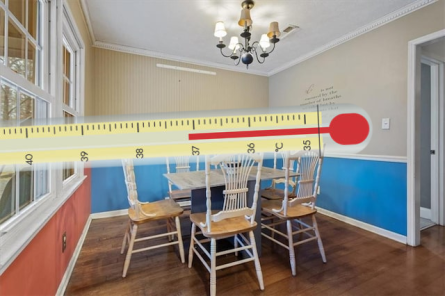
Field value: 37.1 (°C)
